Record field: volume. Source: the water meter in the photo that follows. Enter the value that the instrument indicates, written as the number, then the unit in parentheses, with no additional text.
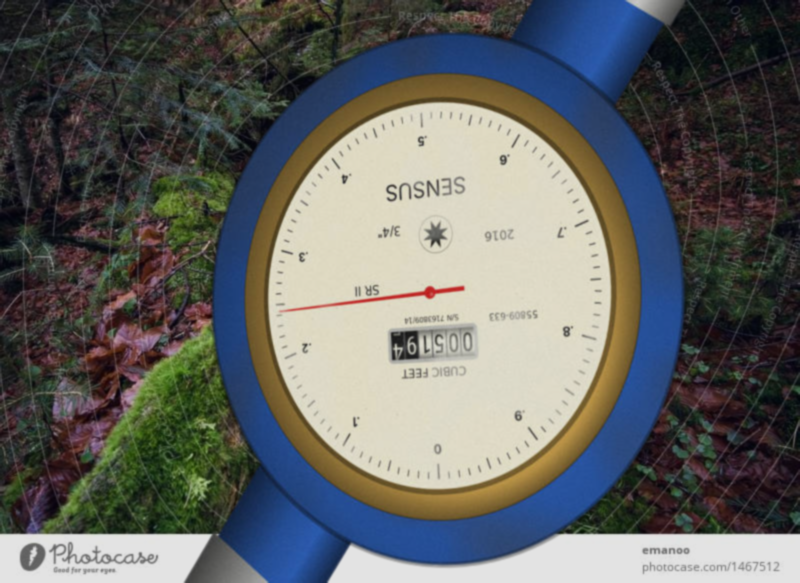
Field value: 5194.24 (ft³)
